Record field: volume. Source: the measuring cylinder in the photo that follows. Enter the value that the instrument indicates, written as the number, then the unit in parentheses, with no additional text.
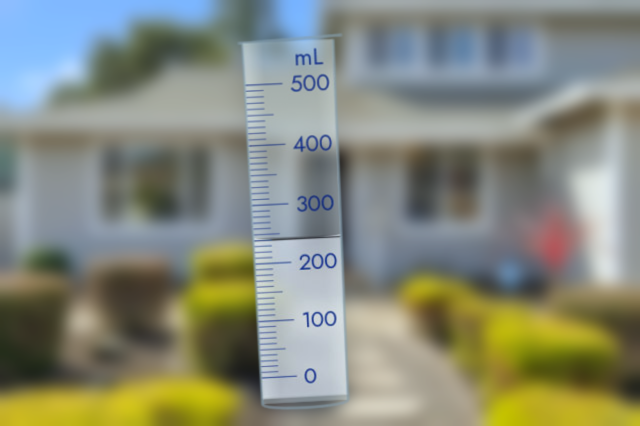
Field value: 240 (mL)
